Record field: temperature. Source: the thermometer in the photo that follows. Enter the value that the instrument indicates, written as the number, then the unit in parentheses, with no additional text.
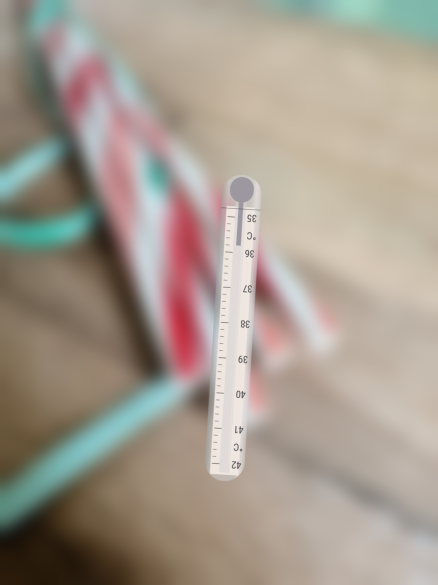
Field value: 35.8 (°C)
